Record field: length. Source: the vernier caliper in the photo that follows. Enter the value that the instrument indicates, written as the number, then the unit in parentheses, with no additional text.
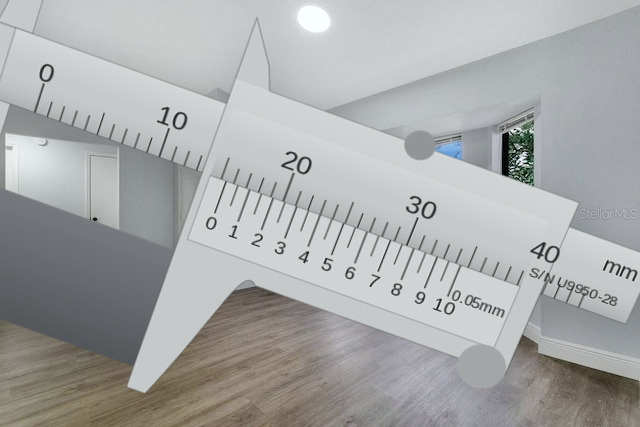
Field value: 15.4 (mm)
